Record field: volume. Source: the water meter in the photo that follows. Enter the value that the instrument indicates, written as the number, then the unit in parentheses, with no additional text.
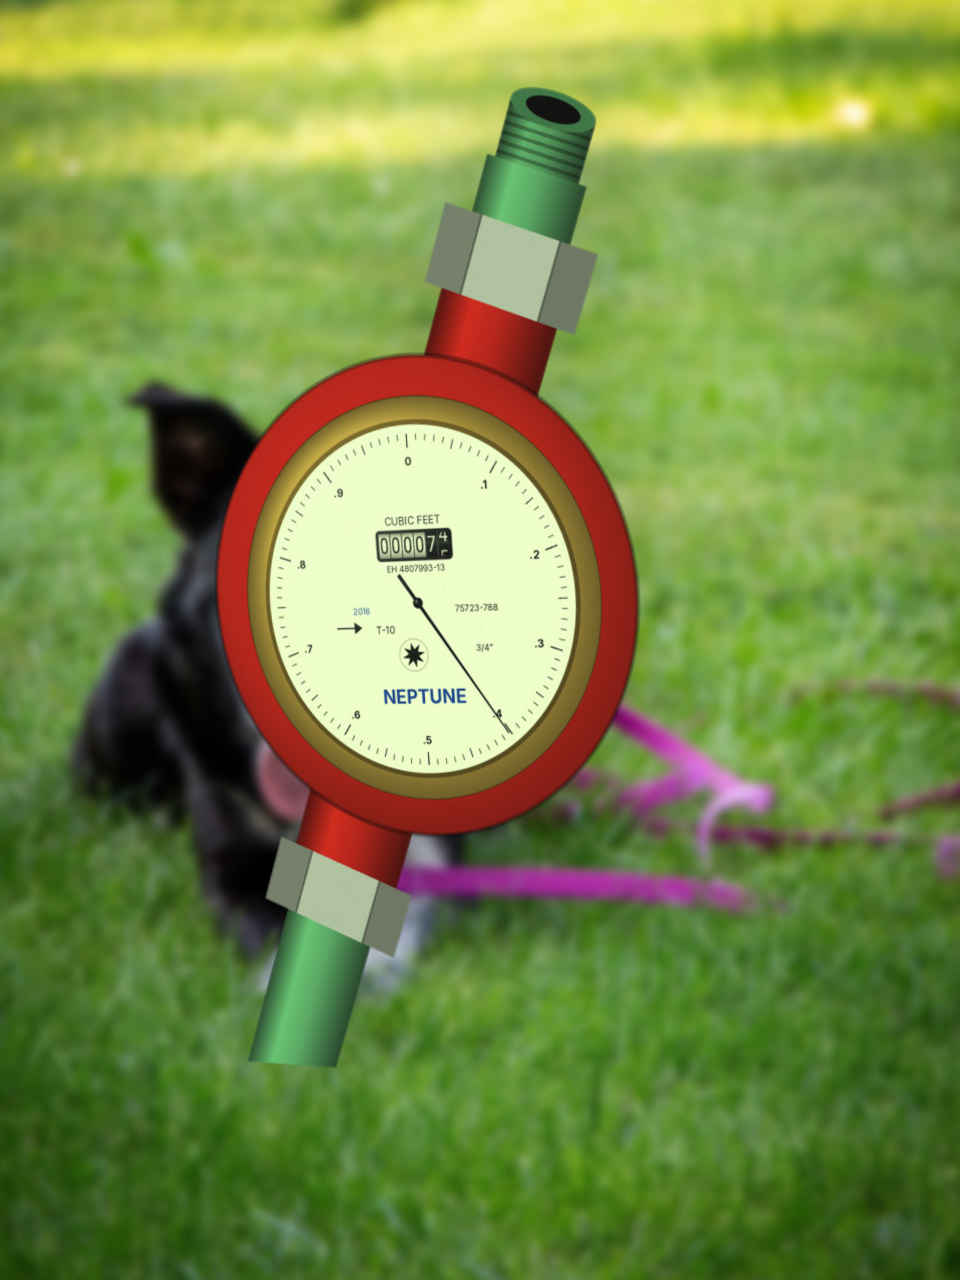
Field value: 74.40 (ft³)
